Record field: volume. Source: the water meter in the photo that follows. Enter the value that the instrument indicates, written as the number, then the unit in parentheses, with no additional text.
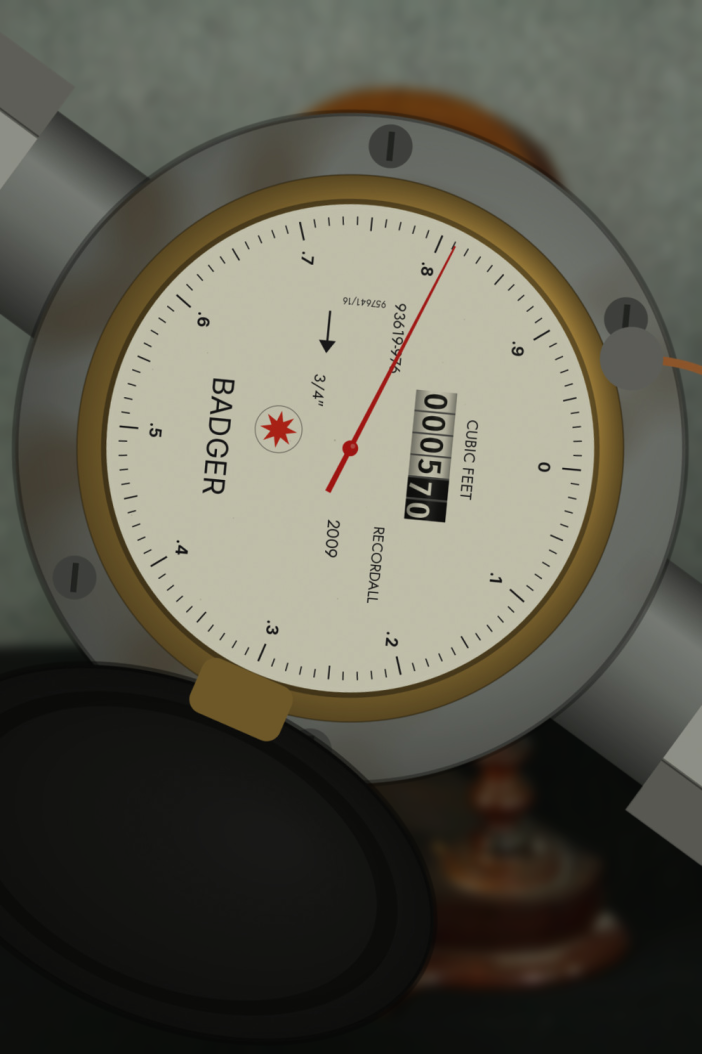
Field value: 569.81 (ft³)
